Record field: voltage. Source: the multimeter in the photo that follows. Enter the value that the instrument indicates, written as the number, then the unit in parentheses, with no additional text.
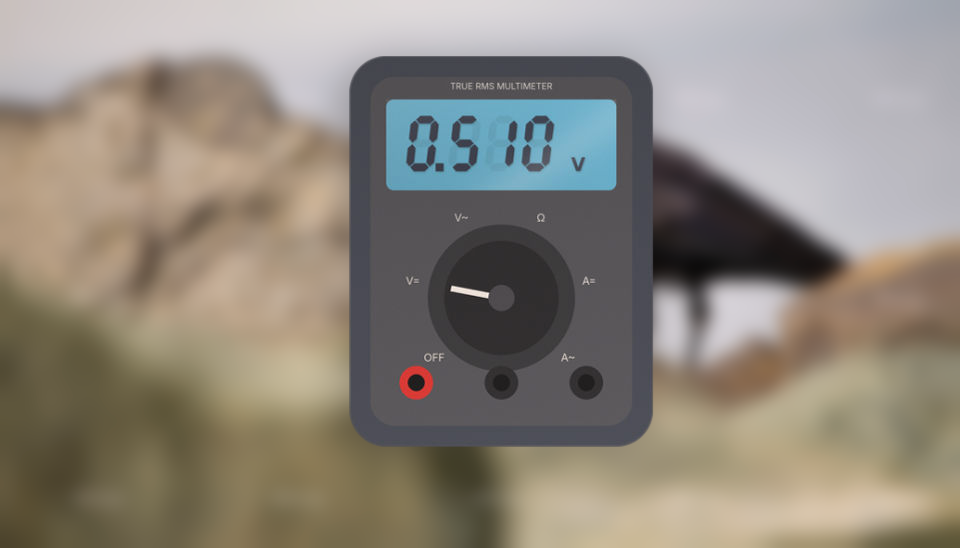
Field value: 0.510 (V)
